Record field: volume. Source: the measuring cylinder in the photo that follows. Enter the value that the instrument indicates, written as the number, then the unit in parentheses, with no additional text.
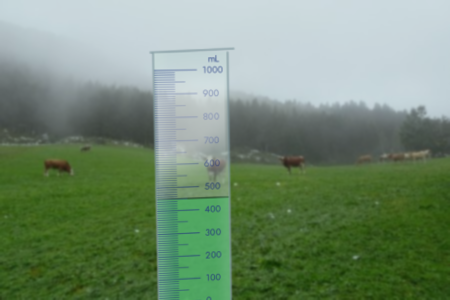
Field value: 450 (mL)
